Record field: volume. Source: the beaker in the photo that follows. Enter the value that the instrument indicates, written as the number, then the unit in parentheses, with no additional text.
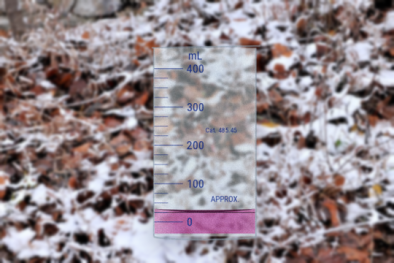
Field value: 25 (mL)
